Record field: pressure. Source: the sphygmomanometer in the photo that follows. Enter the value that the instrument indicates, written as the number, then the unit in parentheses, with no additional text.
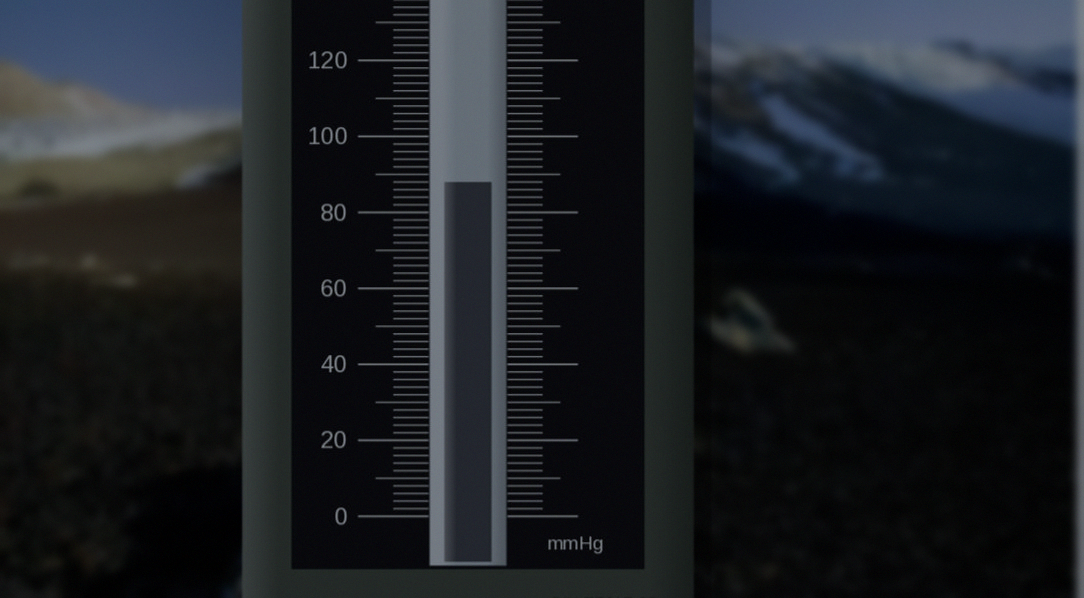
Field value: 88 (mmHg)
